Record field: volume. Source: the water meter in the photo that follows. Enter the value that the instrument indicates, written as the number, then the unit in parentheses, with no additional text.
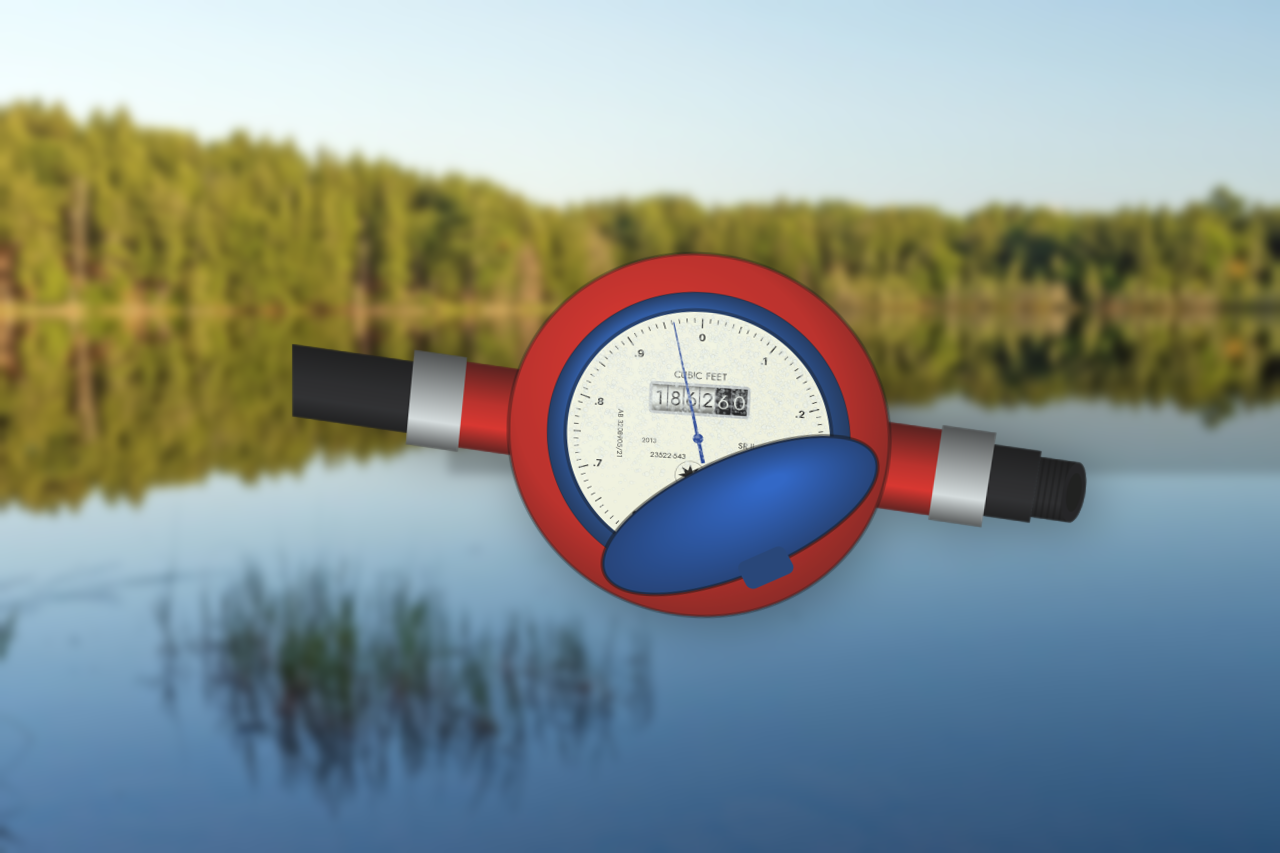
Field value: 186259.96 (ft³)
